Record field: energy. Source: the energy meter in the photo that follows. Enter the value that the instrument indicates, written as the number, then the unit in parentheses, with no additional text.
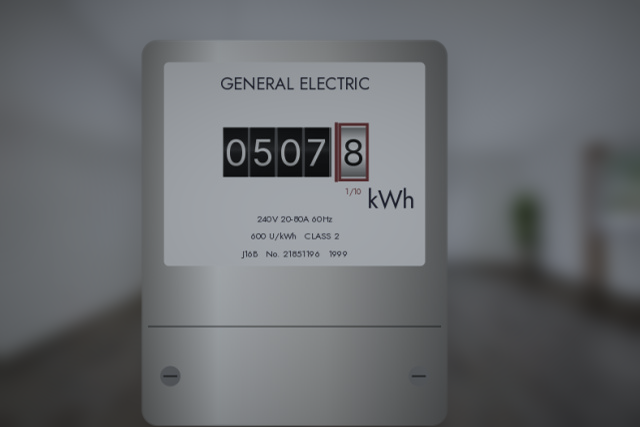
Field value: 507.8 (kWh)
